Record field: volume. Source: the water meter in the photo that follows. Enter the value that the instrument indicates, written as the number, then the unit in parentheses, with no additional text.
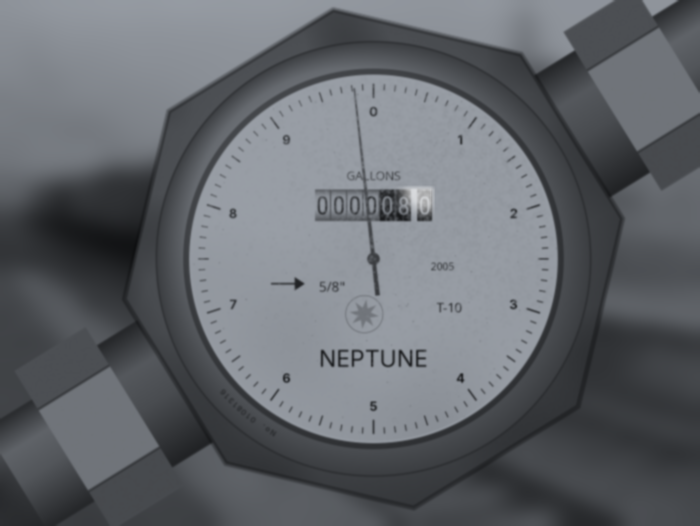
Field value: 79.8 (gal)
